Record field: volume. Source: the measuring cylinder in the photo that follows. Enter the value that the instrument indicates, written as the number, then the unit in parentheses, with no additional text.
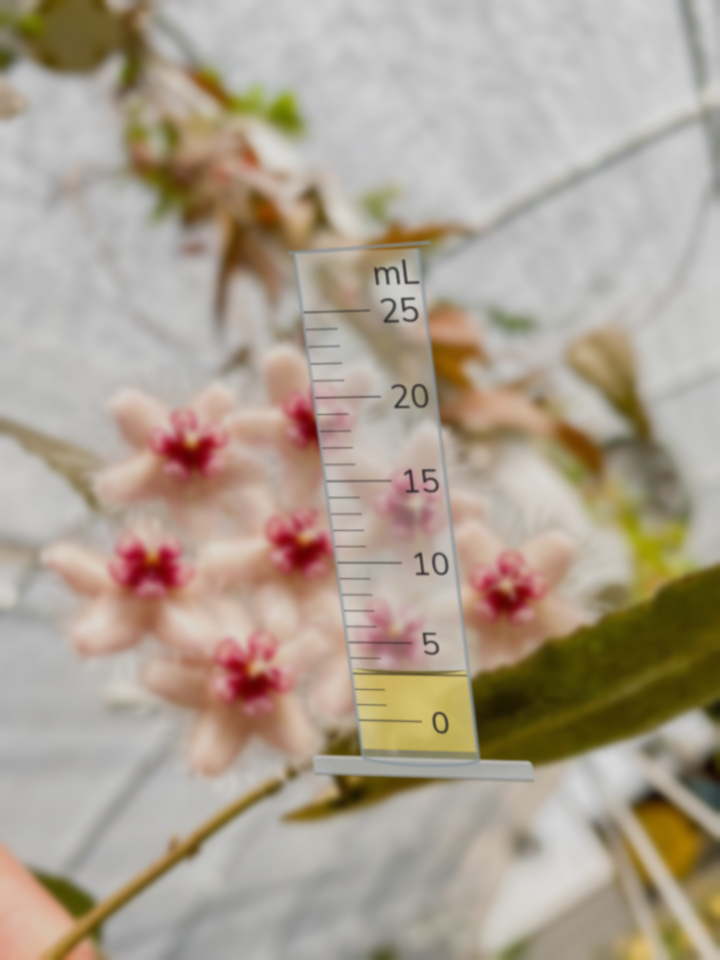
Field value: 3 (mL)
